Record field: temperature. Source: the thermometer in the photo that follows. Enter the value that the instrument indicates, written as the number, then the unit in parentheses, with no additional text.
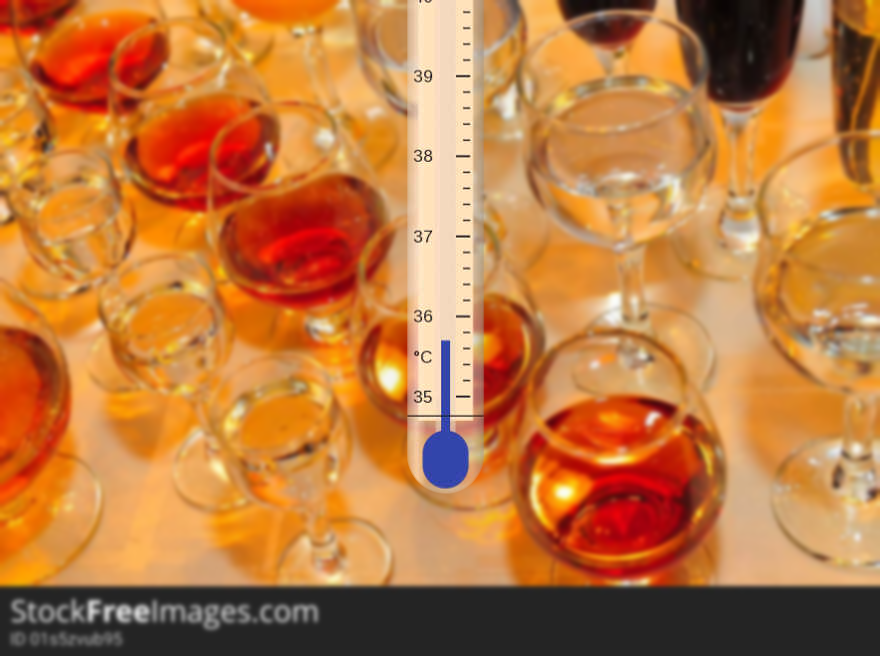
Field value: 35.7 (°C)
